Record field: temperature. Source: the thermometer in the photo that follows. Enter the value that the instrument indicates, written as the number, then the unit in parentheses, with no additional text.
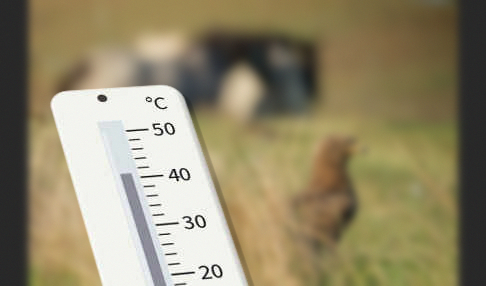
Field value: 41 (°C)
